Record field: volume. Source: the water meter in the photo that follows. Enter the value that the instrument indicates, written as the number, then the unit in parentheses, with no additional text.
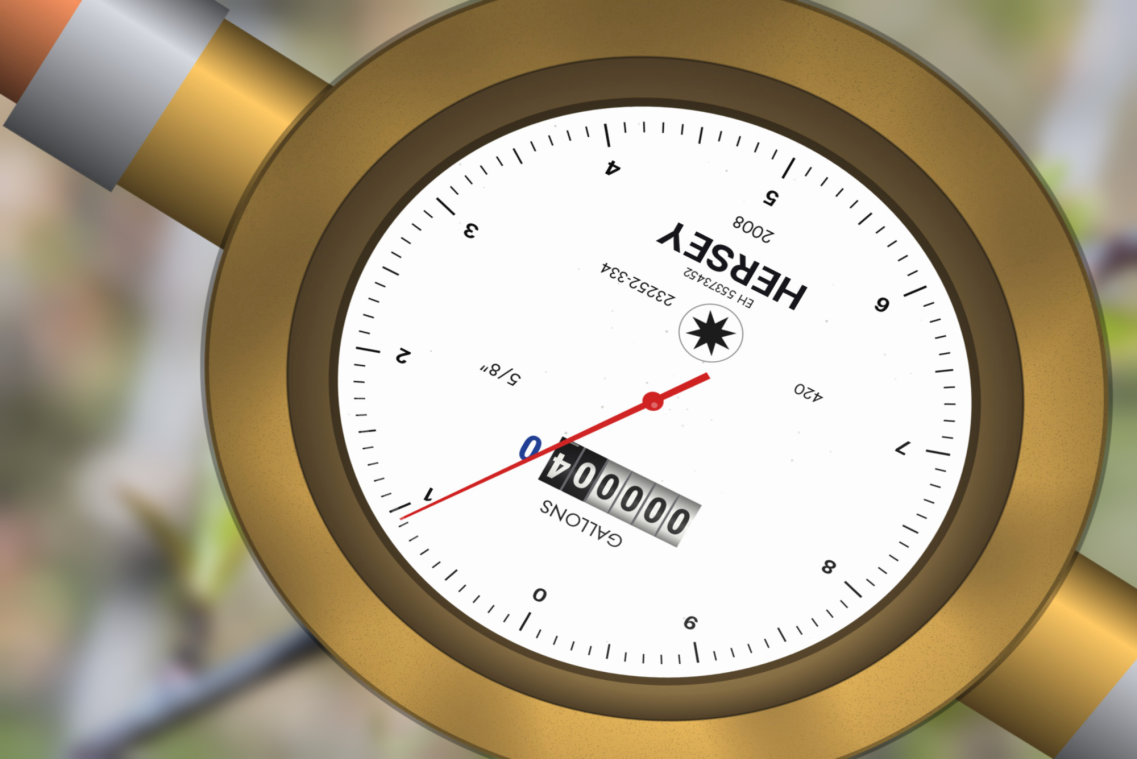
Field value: 40.9 (gal)
